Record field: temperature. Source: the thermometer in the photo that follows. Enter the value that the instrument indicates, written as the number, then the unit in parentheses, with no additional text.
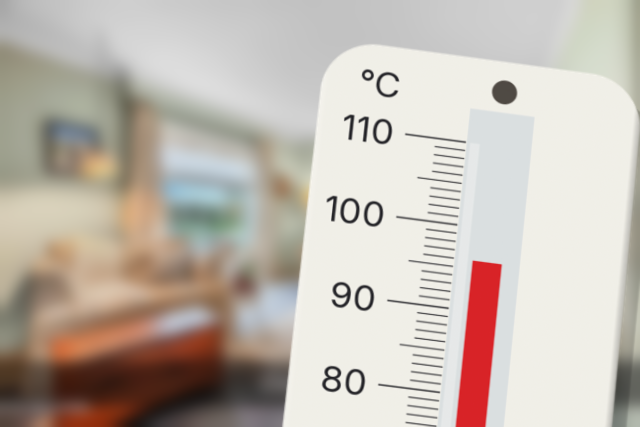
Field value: 96 (°C)
